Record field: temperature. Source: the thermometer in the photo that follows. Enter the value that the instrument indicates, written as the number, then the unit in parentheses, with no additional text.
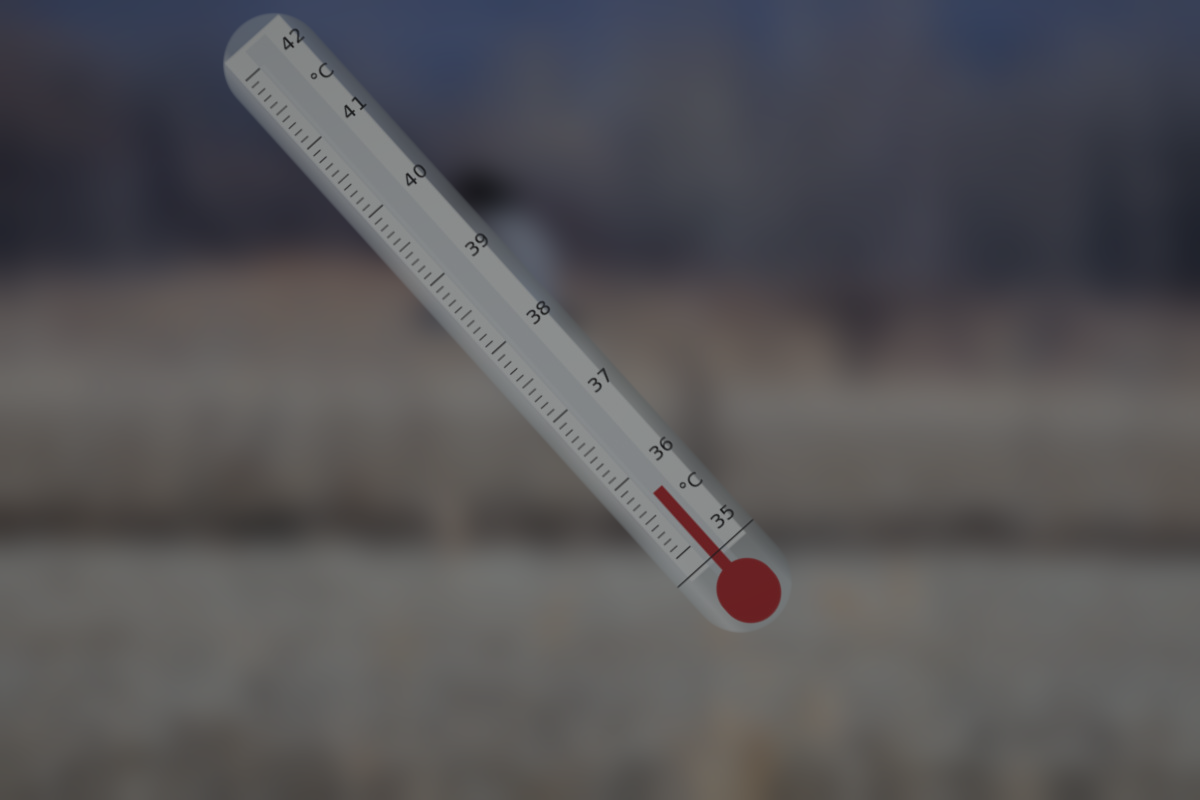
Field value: 35.7 (°C)
